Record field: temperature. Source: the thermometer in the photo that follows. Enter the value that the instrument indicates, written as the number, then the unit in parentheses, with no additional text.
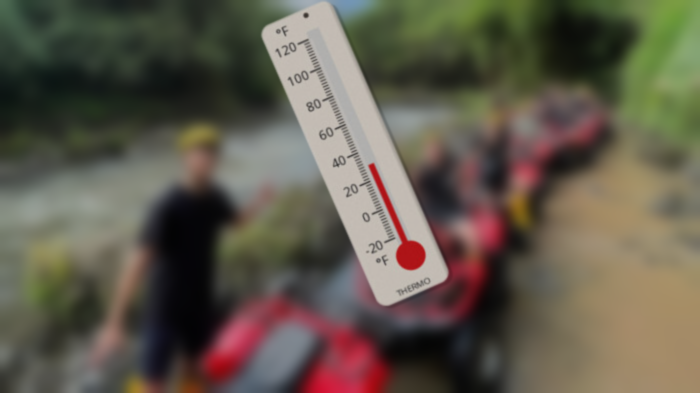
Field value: 30 (°F)
